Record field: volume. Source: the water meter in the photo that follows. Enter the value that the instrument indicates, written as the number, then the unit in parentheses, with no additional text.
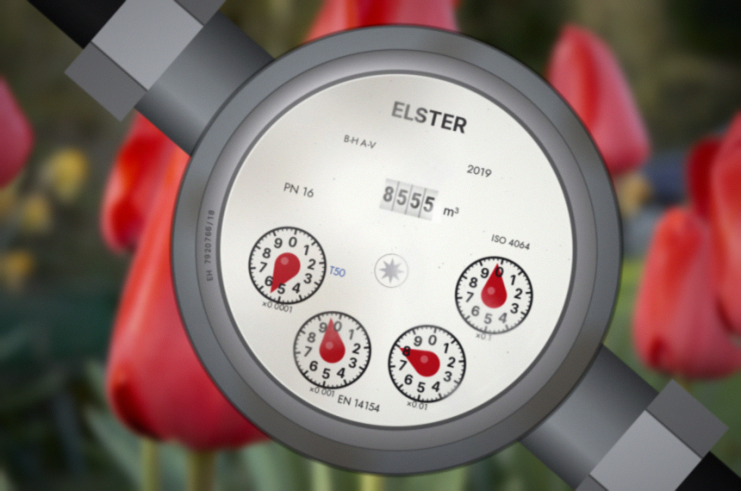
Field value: 8554.9795 (m³)
